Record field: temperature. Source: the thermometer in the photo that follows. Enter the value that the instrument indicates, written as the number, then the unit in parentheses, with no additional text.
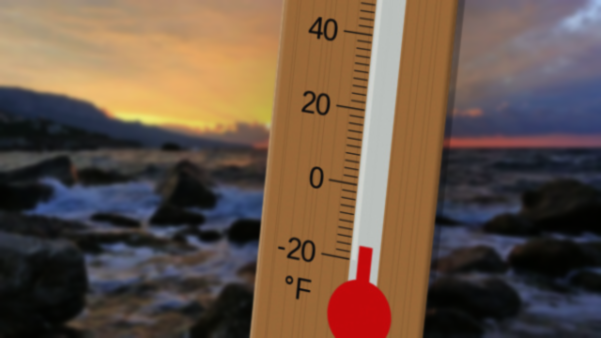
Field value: -16 (°F)
